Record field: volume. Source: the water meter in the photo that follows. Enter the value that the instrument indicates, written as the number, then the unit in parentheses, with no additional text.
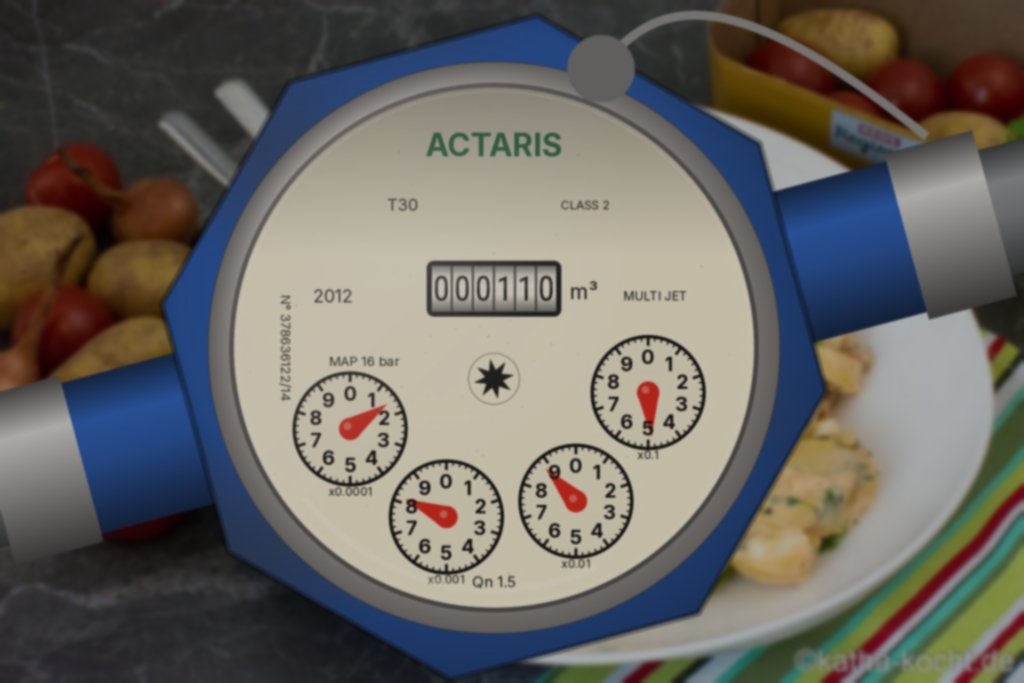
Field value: 110.4881 (m³)
